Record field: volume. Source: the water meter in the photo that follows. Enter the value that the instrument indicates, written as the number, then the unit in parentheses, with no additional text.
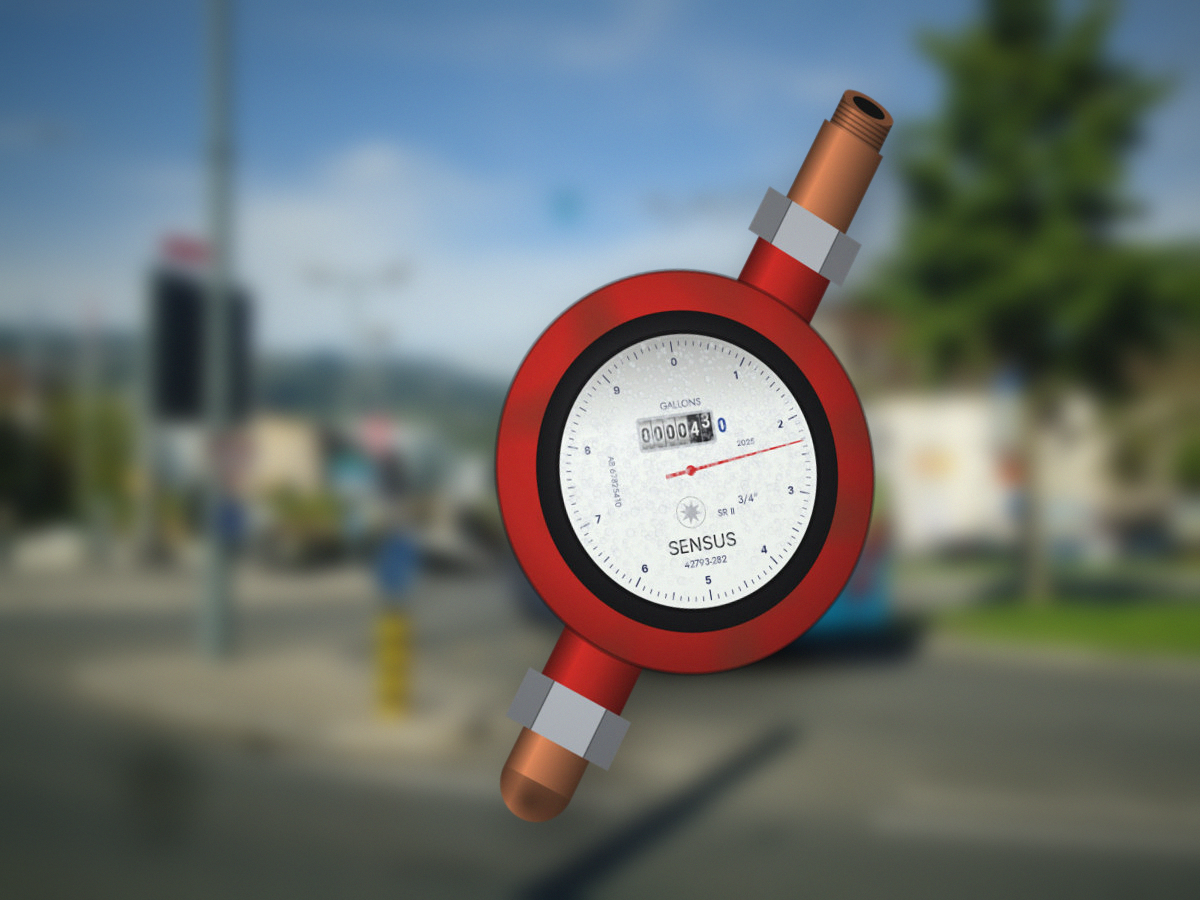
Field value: 432.3 (gal)
